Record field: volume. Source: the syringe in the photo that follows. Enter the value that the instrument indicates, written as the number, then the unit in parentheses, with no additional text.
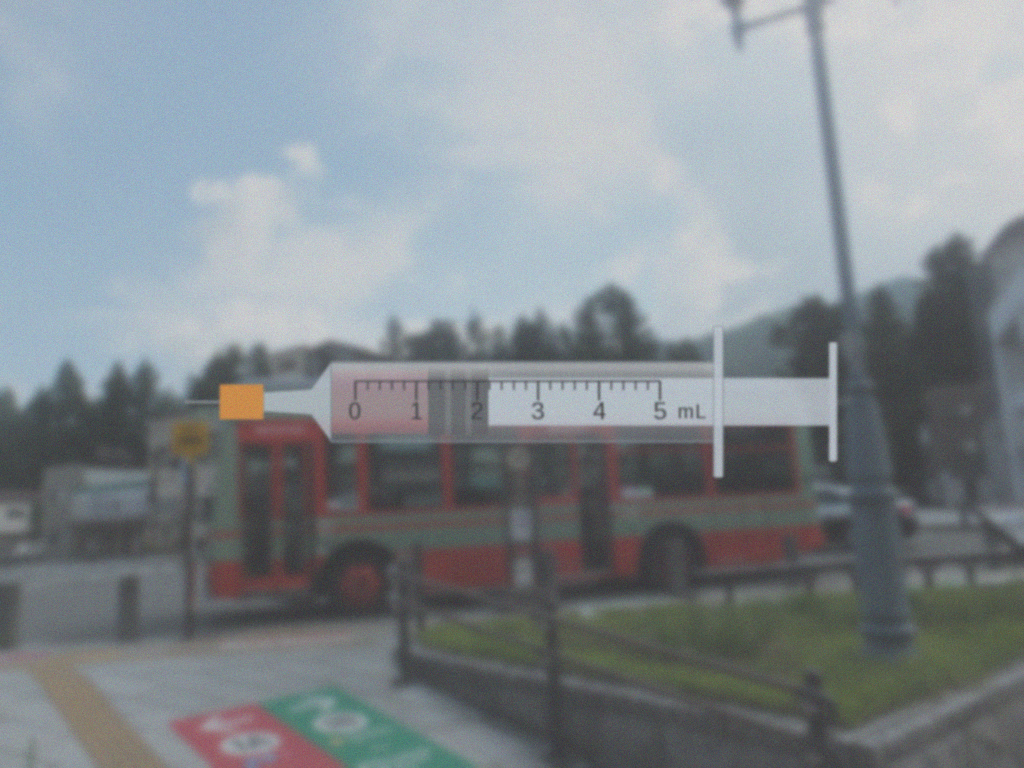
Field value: 1.2 (mL)
